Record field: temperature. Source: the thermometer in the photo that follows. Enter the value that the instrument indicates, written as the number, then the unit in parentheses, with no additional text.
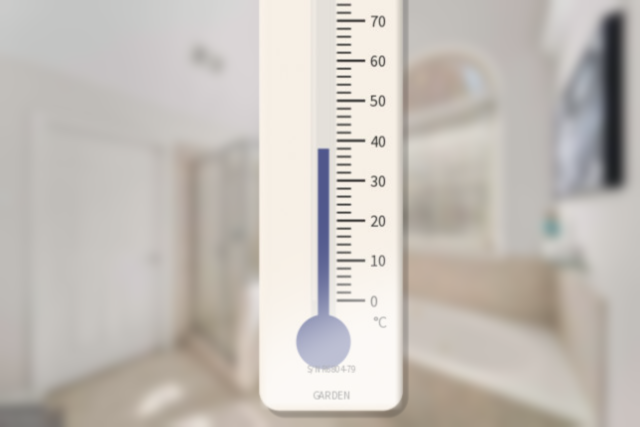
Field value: 38 (°C)
